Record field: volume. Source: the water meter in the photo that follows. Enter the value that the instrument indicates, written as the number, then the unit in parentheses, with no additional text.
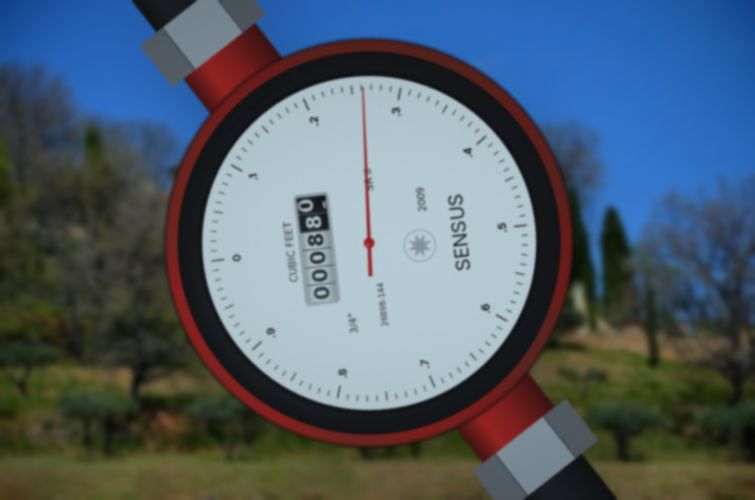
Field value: 880.26 (ft³)
